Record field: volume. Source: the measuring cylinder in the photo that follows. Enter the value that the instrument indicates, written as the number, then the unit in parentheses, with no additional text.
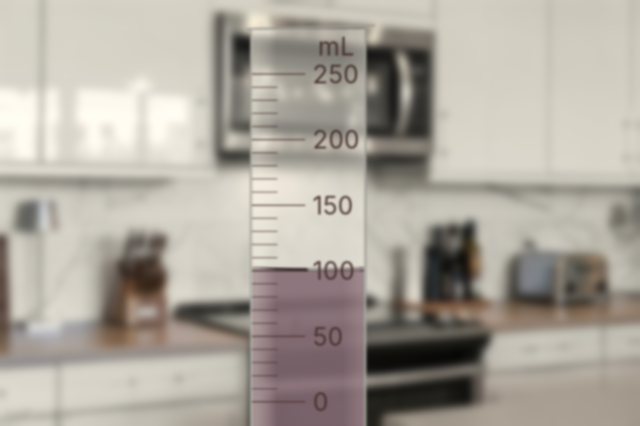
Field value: 100 (mL)
